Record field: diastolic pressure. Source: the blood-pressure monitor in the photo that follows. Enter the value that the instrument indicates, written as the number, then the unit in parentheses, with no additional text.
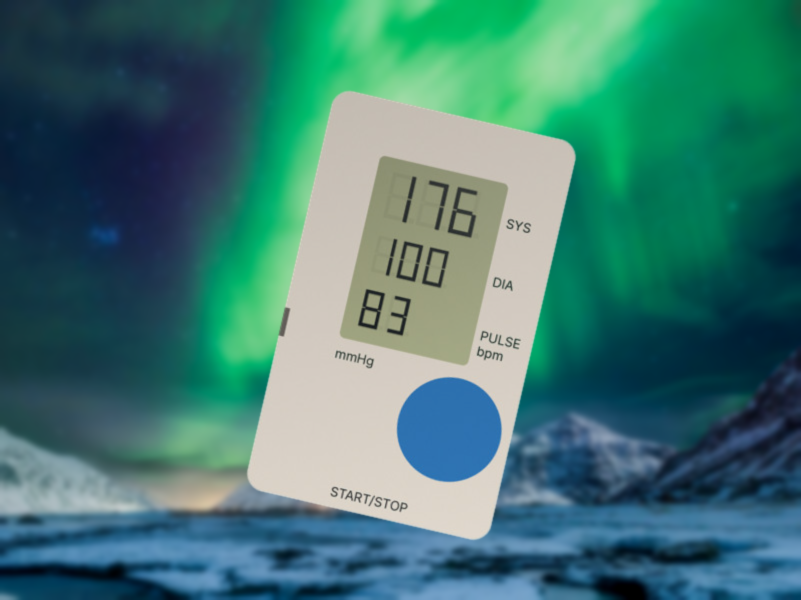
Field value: 100 (mmHg)
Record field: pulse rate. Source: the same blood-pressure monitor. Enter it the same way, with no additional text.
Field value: 83 (bpm)
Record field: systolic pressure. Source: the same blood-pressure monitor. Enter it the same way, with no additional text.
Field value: 176 (mmHg)
